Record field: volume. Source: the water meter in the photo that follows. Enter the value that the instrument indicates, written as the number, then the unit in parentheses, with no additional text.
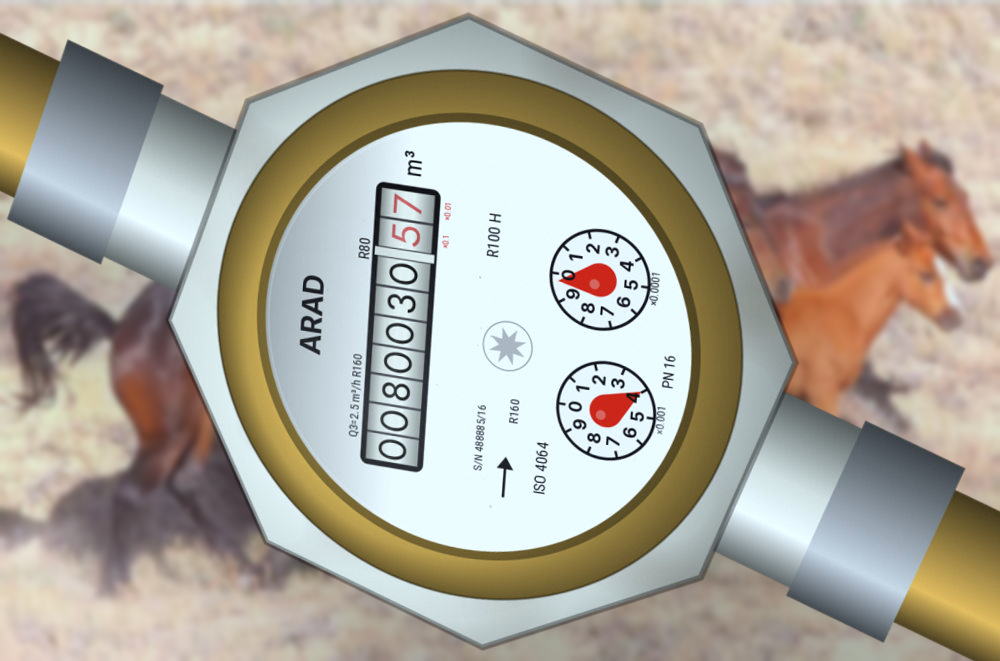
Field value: 80030.5739 (m³)
